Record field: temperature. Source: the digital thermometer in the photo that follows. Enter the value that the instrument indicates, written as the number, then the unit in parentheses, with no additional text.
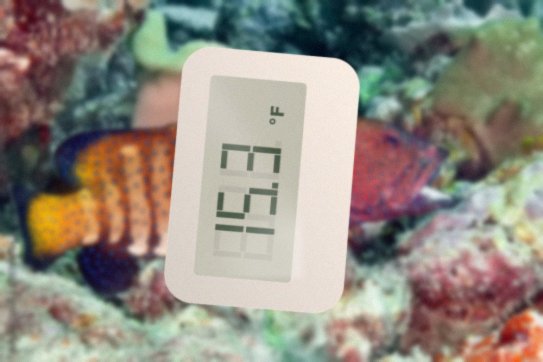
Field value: 15.3 (°F)
